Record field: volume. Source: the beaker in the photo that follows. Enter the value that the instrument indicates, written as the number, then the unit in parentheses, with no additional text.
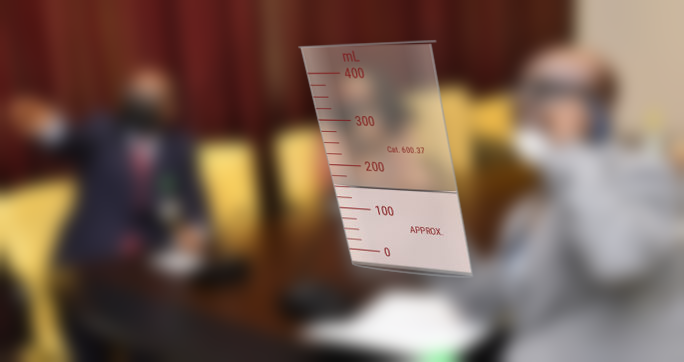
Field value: 150 (mL)
